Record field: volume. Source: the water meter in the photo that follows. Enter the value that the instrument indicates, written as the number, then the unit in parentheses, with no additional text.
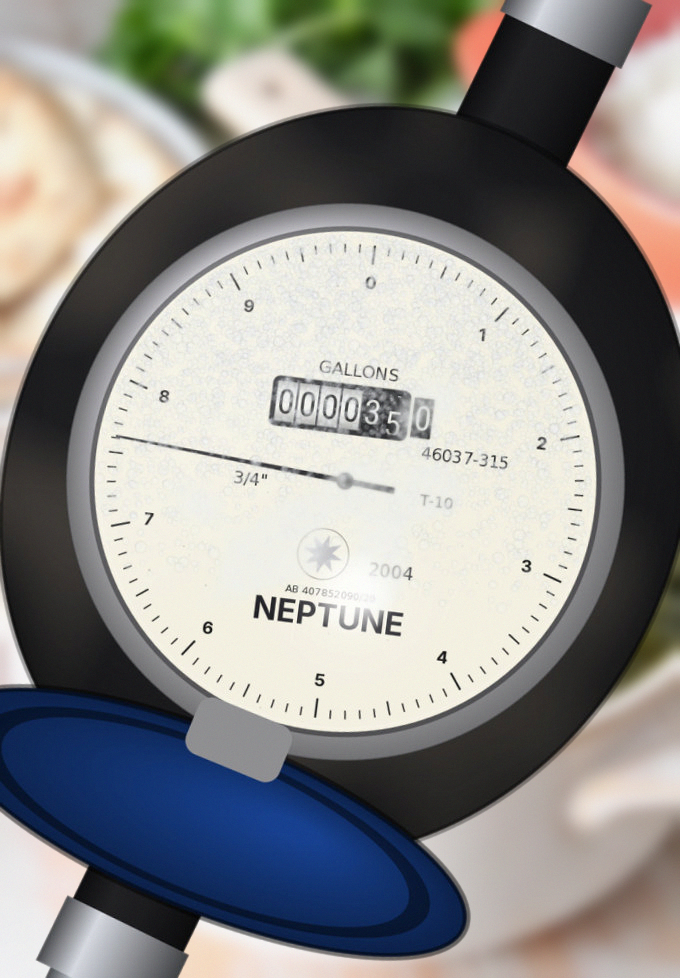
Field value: 347.6 (gal)
